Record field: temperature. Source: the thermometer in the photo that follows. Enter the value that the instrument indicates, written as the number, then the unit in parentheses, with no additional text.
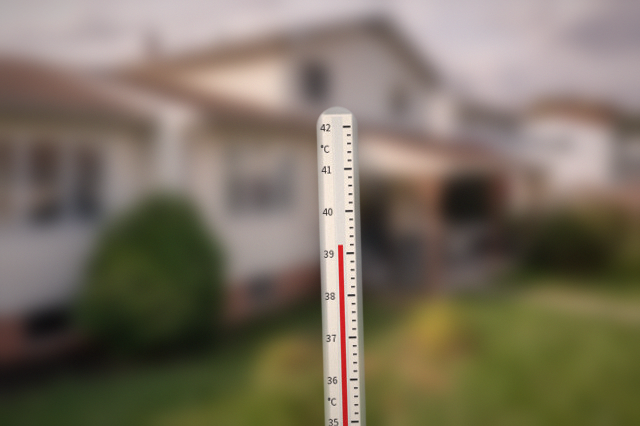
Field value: 39.2 (°C)
